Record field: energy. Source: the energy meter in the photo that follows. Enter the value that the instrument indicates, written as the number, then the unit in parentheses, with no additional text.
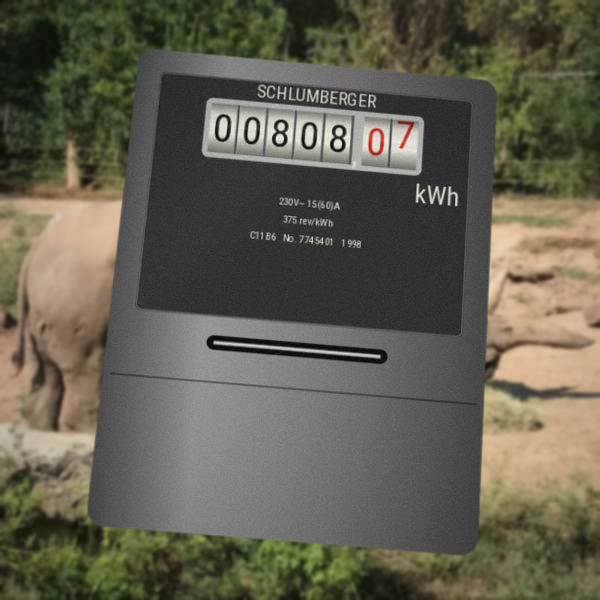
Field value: 808.07 (kWh)
